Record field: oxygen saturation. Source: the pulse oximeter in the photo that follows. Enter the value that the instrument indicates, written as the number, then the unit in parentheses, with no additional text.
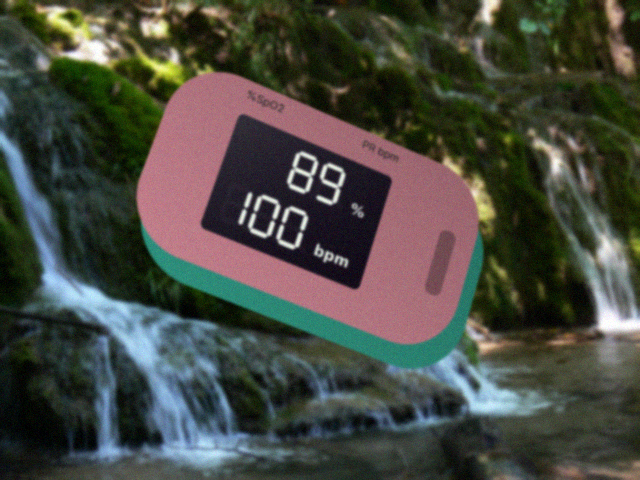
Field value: 89 (%)
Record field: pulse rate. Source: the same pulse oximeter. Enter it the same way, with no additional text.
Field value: 100 (bpm)
